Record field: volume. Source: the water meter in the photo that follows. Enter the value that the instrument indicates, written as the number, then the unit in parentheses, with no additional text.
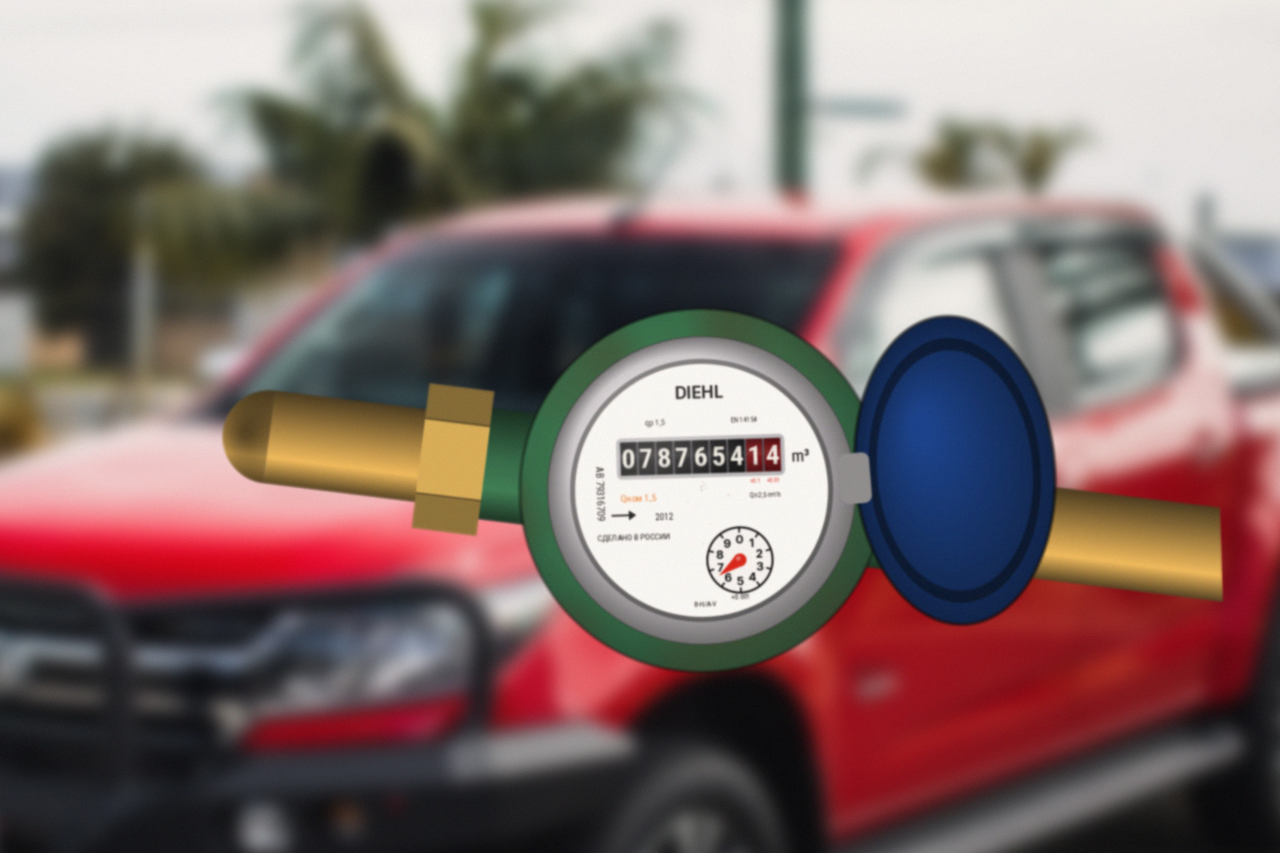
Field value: 787654.146 (m³)
